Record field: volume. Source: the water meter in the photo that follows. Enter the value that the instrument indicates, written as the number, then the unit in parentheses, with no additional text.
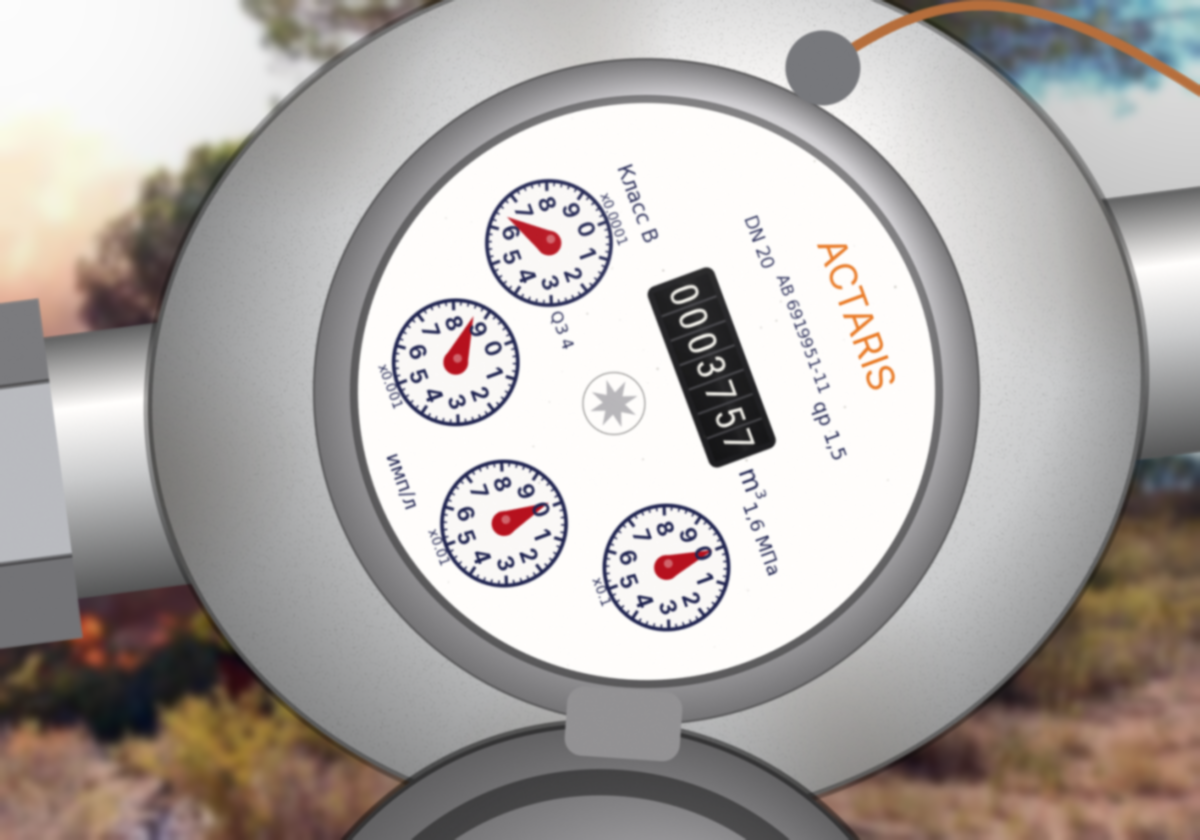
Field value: 3756.9986 (m³)
